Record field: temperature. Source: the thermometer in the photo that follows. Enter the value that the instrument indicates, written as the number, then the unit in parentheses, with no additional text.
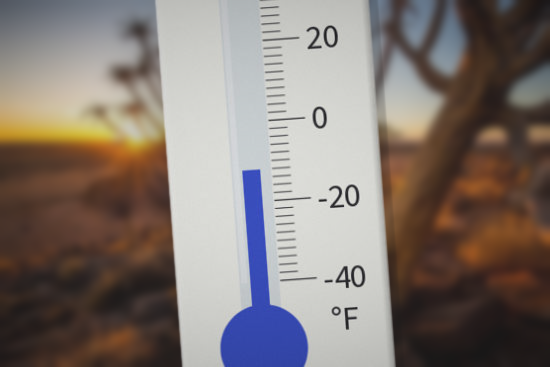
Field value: -12 (°F)
